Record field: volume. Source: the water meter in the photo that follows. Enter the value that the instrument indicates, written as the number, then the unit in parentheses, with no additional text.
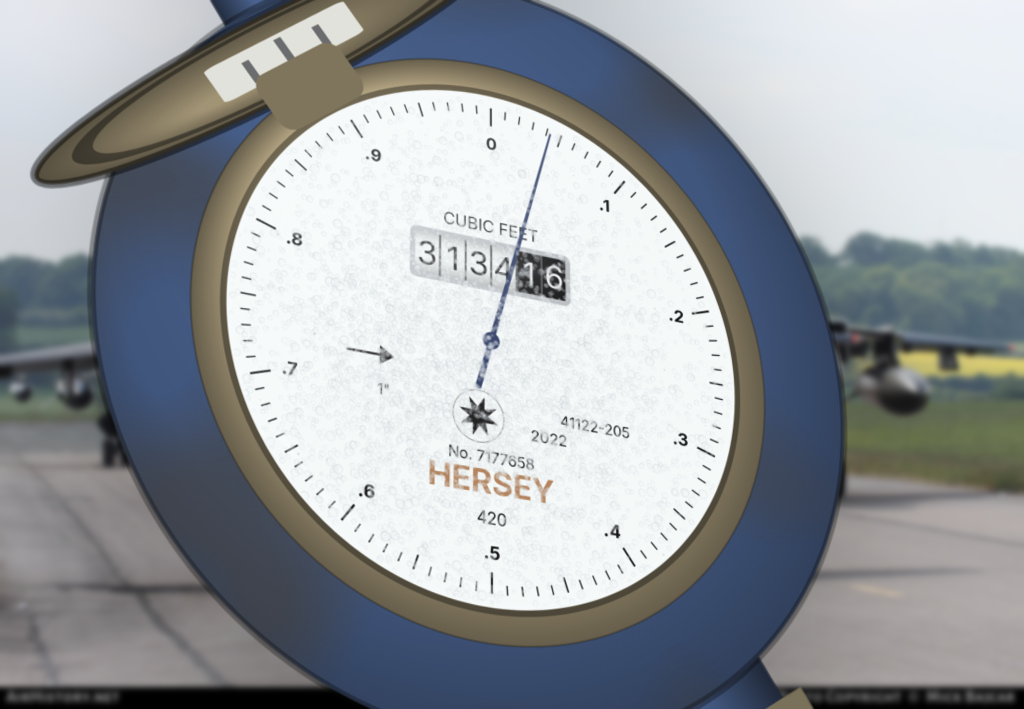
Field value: 313416.04 (ft³)
